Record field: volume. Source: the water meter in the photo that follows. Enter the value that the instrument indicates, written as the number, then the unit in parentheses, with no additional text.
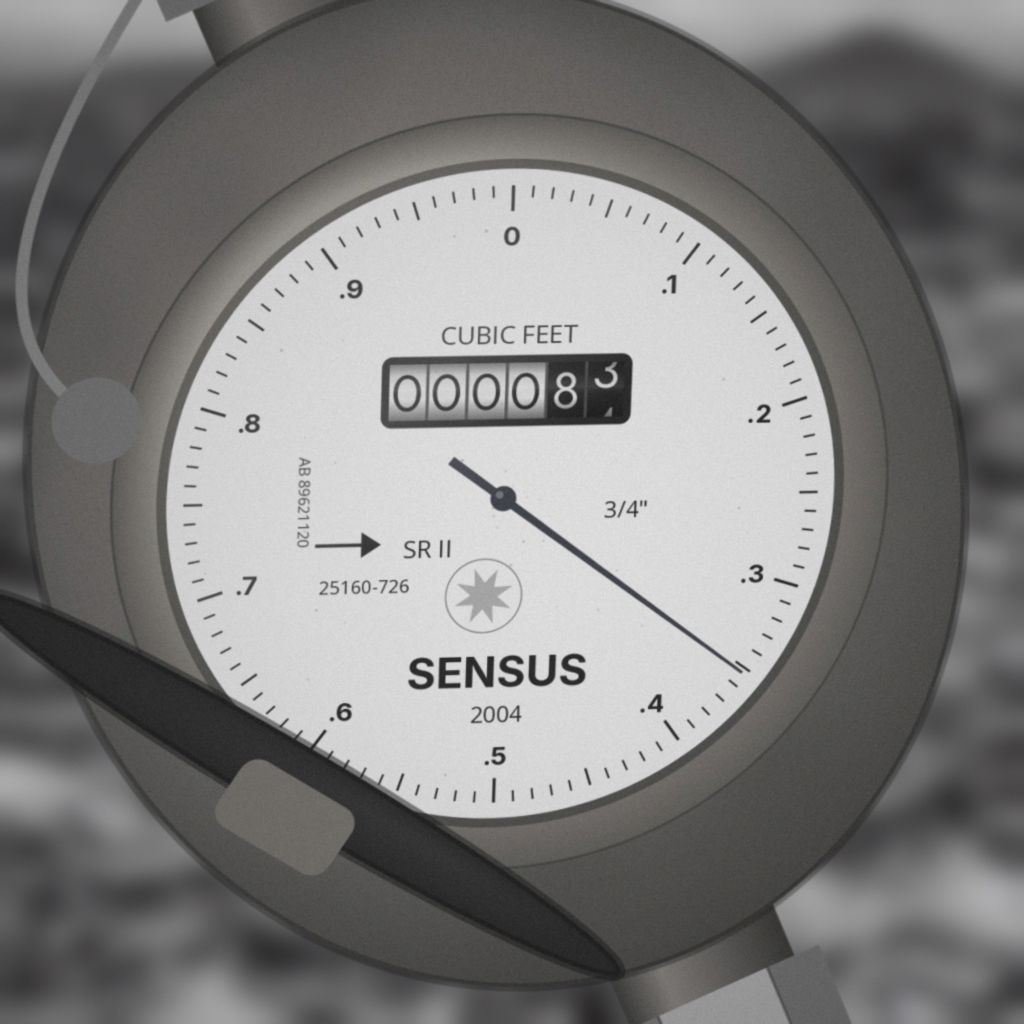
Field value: 83.35 (ft³)
